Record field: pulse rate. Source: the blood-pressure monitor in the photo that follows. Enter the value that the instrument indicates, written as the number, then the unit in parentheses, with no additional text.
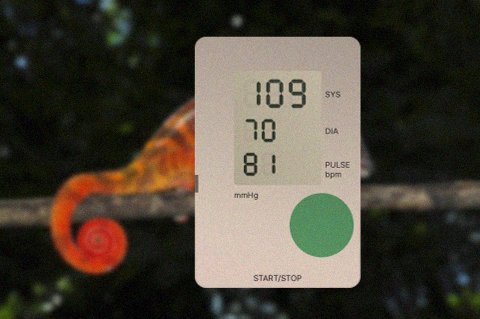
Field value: 81 (bpm)
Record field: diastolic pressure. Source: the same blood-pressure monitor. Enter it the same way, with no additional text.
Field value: 70 (mmHg)
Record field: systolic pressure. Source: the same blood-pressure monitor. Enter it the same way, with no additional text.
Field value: 109 (mmHg)
